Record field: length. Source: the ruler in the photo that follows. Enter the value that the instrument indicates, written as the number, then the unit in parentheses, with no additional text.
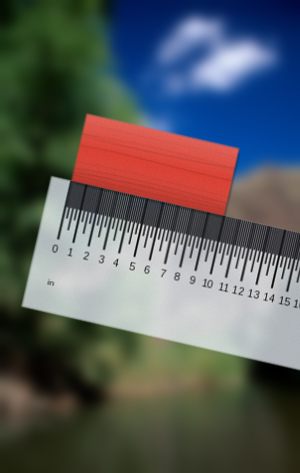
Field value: 10 (in)
